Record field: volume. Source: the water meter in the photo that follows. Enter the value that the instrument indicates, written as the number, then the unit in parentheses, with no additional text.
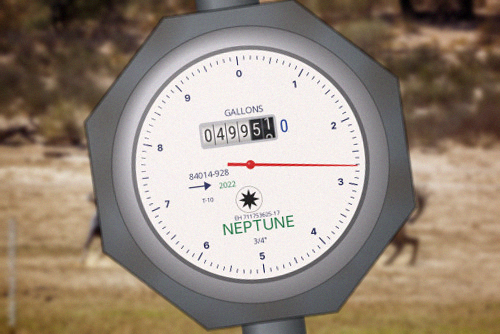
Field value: 499512.7 (gal)
